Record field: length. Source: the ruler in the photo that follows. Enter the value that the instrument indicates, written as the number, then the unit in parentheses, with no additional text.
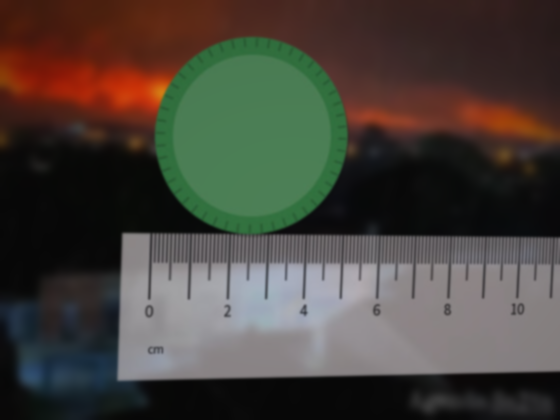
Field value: 5 (cm)
